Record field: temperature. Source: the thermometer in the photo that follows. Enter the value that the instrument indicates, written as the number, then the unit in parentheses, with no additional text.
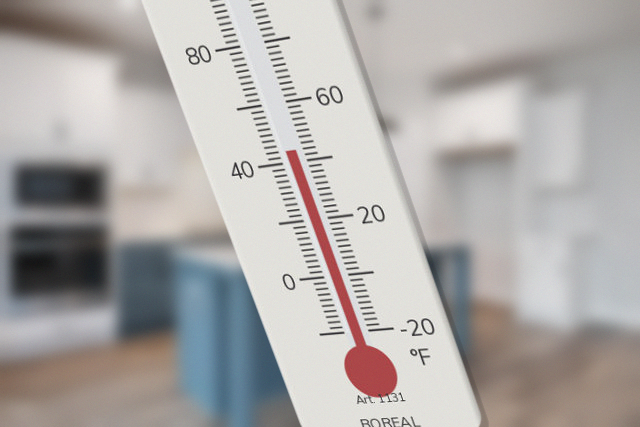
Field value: 44 (°F)
